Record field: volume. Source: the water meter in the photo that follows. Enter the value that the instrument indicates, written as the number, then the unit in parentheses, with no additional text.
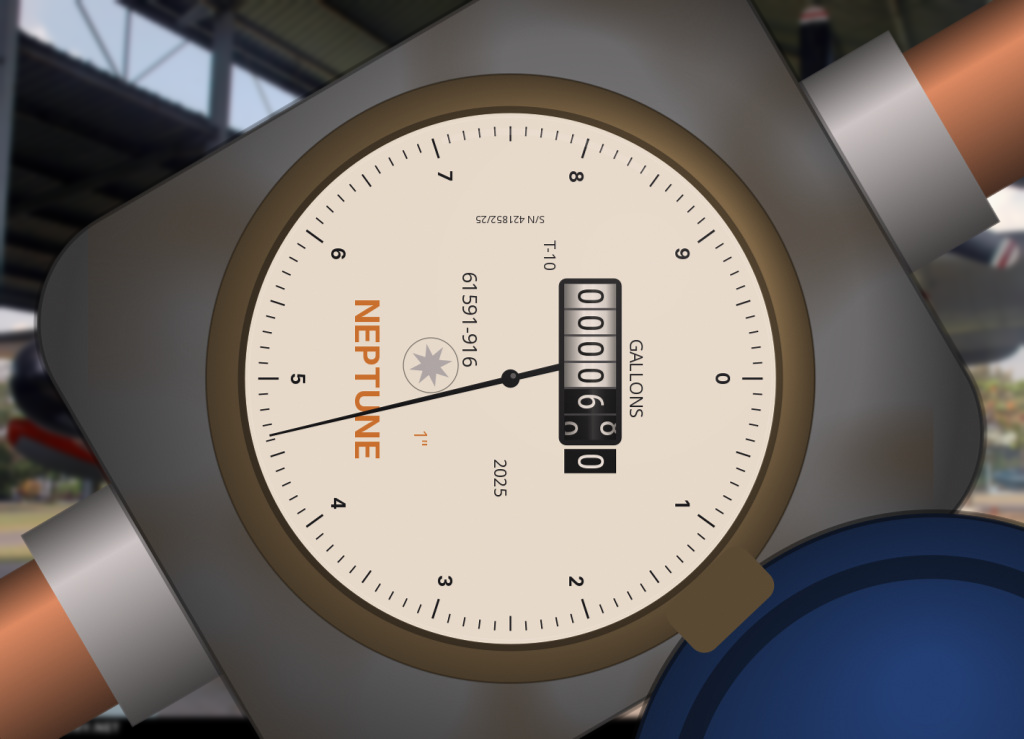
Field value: 684.6 (gal)
